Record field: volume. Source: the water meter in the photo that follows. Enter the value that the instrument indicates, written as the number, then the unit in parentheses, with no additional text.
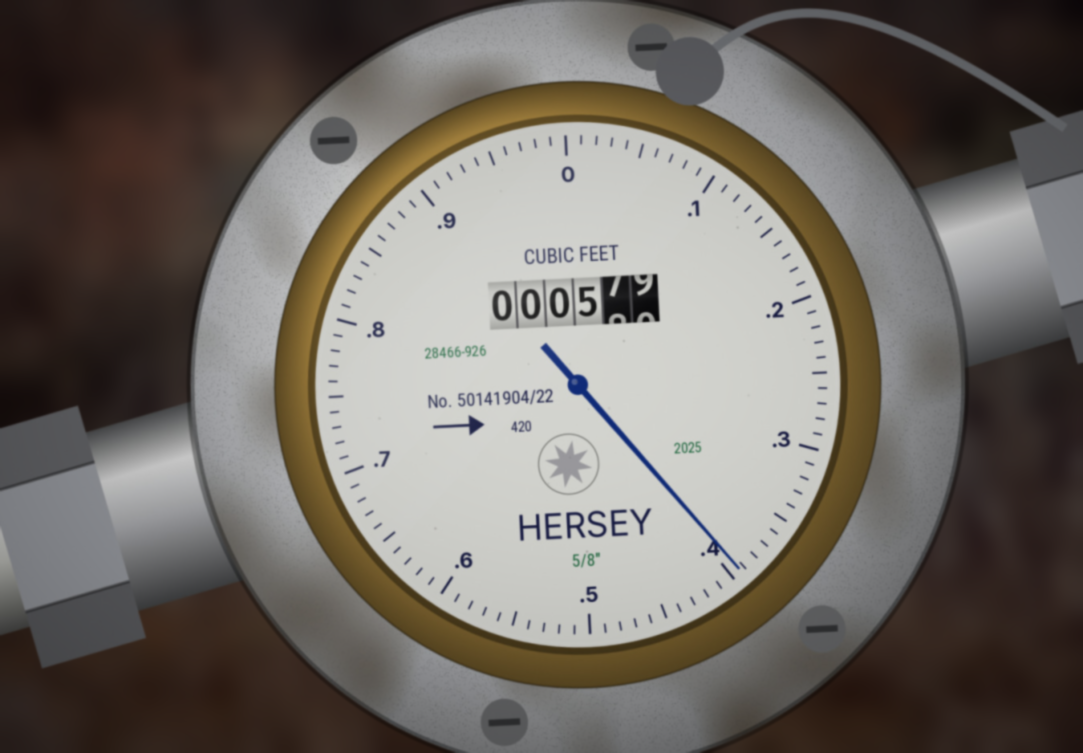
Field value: 579.39 (ft³)
